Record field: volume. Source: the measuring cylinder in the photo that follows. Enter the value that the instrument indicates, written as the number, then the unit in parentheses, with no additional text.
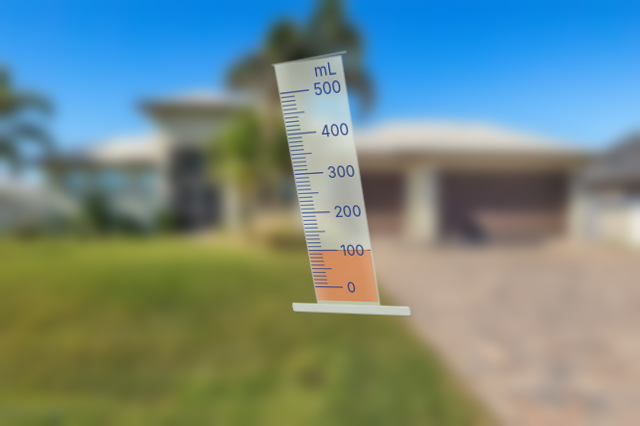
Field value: 100 (mL)
